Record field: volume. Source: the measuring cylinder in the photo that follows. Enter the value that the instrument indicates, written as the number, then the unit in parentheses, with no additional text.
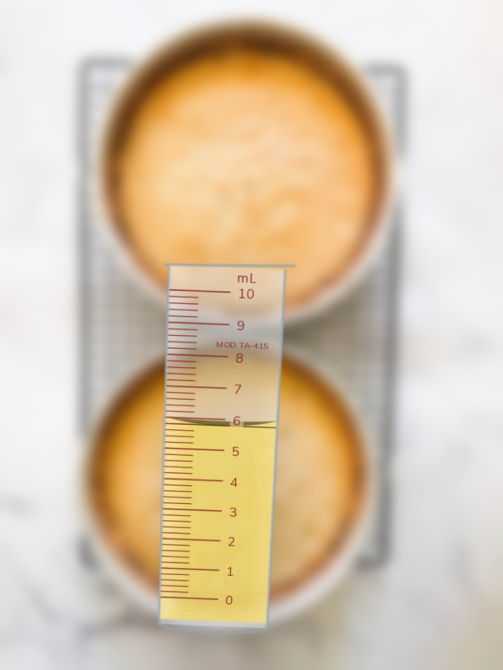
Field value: 5.8 (mL)
